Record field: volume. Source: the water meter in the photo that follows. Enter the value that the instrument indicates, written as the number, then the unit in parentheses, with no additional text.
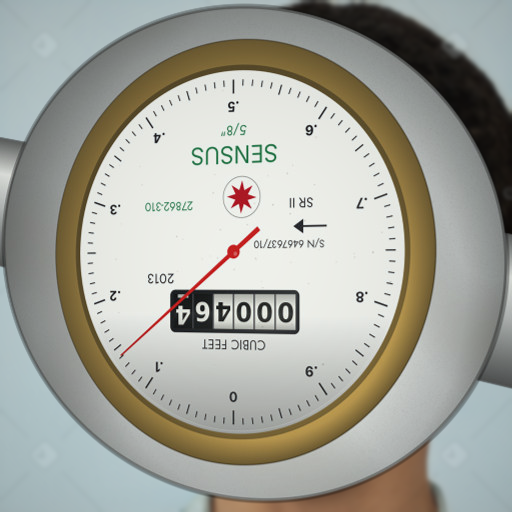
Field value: 464.14 (ft³)
